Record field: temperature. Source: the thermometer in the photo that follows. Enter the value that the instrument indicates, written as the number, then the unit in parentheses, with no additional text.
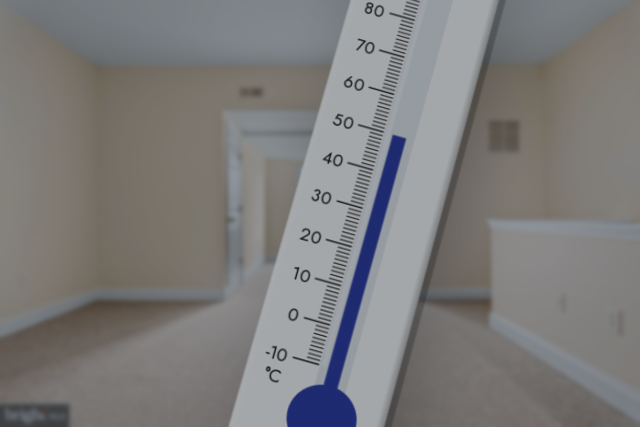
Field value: 50 (°C)
